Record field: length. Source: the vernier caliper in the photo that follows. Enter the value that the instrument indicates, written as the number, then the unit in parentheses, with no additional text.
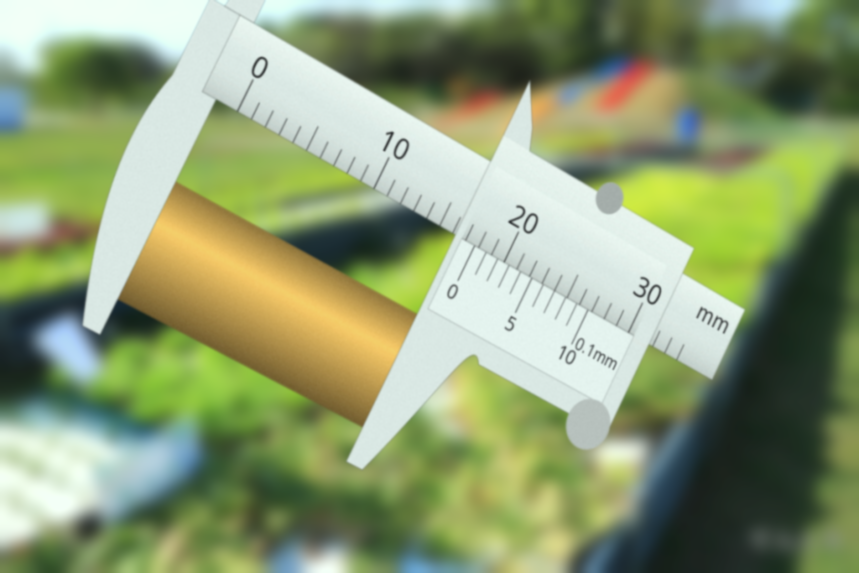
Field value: 17.7 (mm)
